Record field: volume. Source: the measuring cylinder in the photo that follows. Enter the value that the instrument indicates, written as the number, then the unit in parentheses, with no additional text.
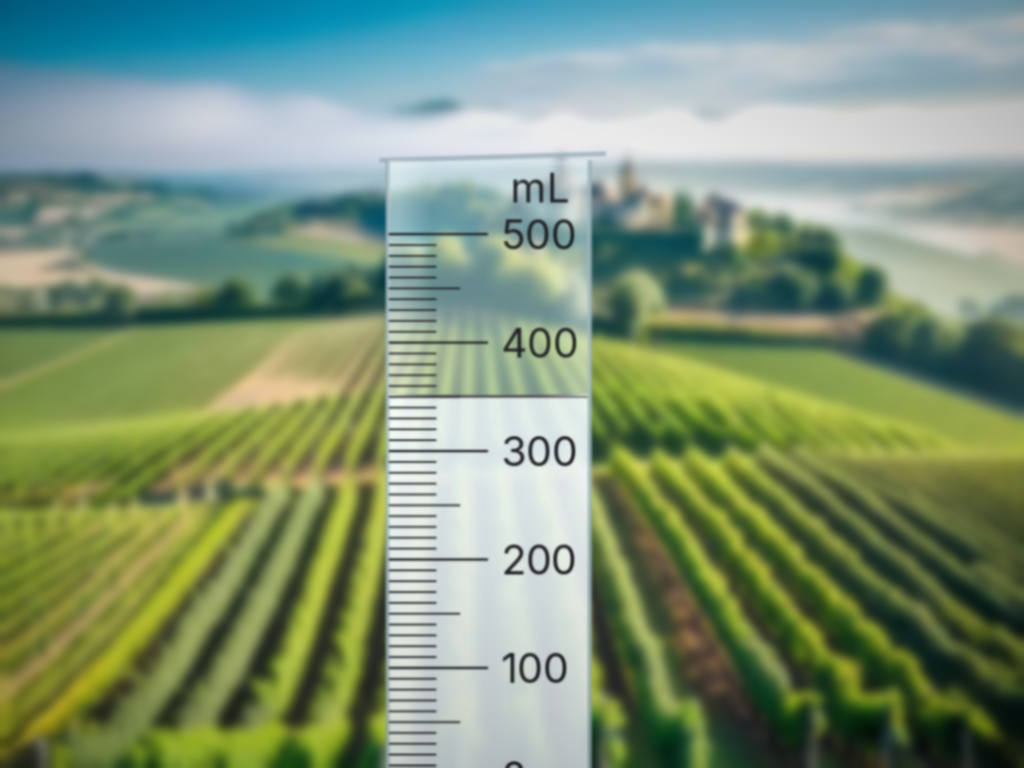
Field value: 350 (mL)
